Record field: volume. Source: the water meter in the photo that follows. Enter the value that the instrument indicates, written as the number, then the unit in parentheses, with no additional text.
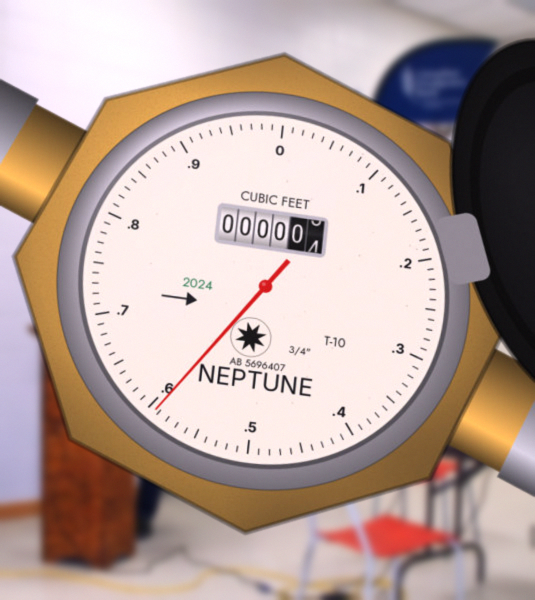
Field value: 3.59 (ft³)
